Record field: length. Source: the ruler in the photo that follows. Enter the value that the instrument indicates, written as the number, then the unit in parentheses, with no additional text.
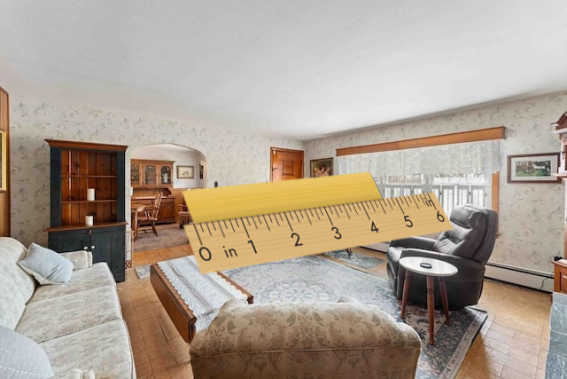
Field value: 4.625 (in)
